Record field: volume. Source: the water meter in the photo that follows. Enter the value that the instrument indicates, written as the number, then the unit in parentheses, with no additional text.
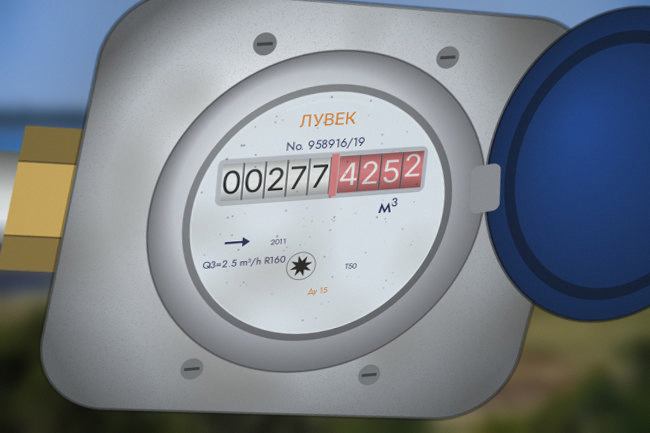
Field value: 277.4252 (m³)
